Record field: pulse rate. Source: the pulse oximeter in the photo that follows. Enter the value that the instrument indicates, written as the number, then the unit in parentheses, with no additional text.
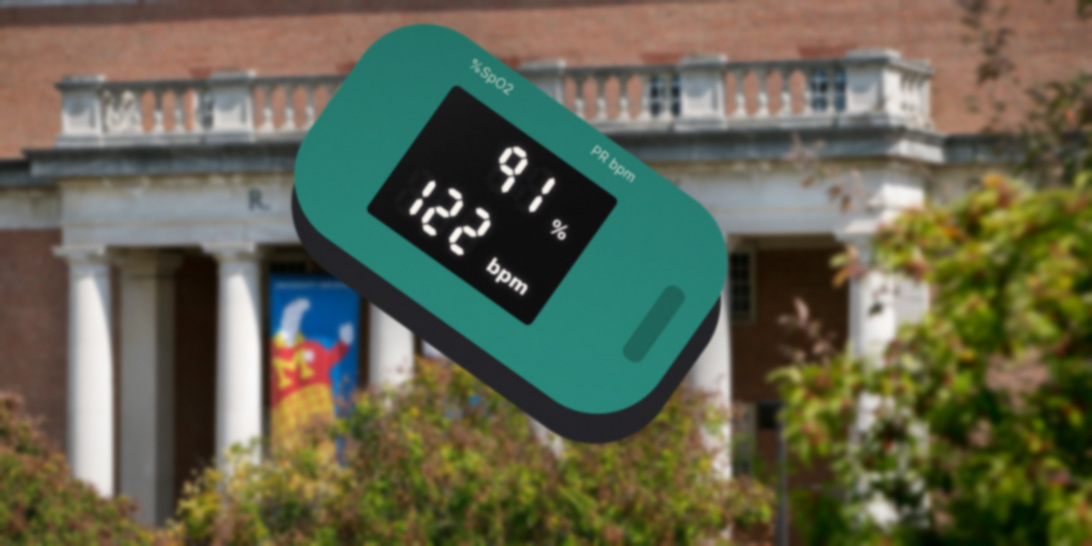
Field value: 122 (bpm)
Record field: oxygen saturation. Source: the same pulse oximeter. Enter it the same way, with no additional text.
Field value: 91 (%)
